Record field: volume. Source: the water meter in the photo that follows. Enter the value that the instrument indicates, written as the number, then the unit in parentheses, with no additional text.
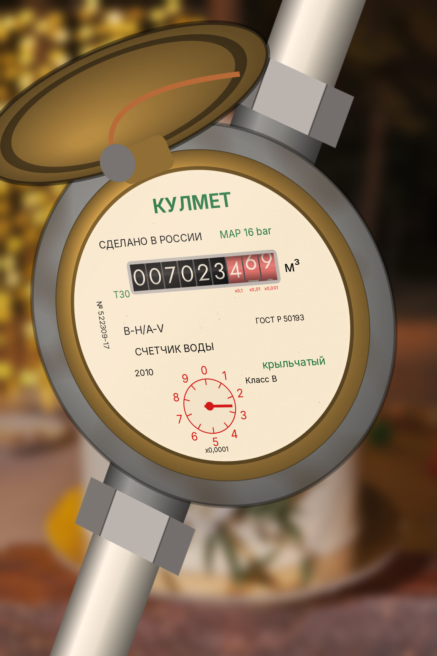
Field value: 7023.4692 (m³)
